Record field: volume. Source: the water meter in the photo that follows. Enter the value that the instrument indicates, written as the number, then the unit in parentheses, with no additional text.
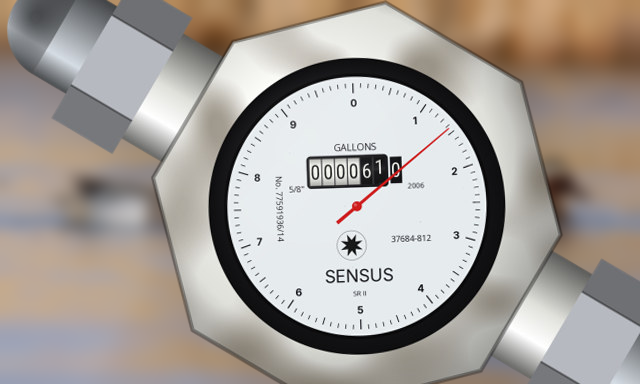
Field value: 611.4 (gal)
